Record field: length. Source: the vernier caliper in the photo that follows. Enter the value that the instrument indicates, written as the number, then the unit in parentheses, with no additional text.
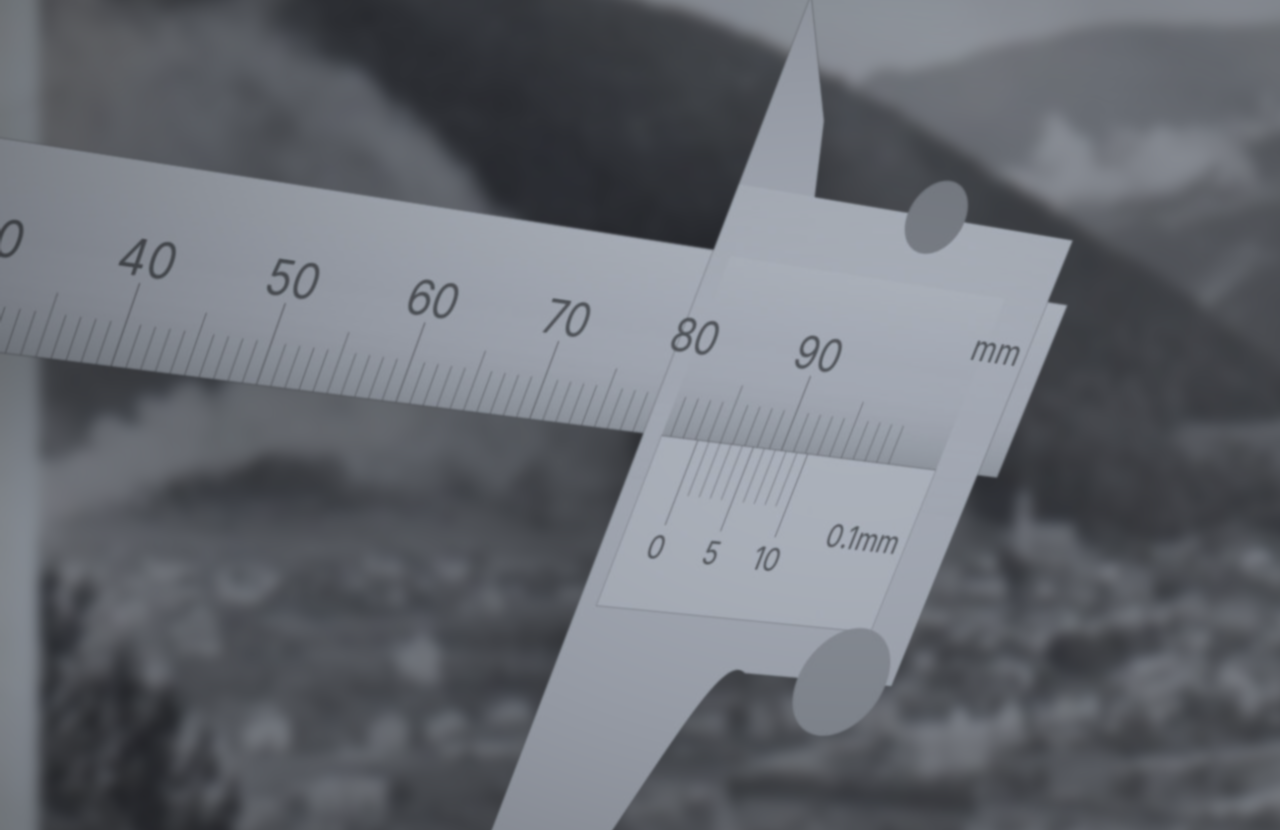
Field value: 83.2 (mm)
